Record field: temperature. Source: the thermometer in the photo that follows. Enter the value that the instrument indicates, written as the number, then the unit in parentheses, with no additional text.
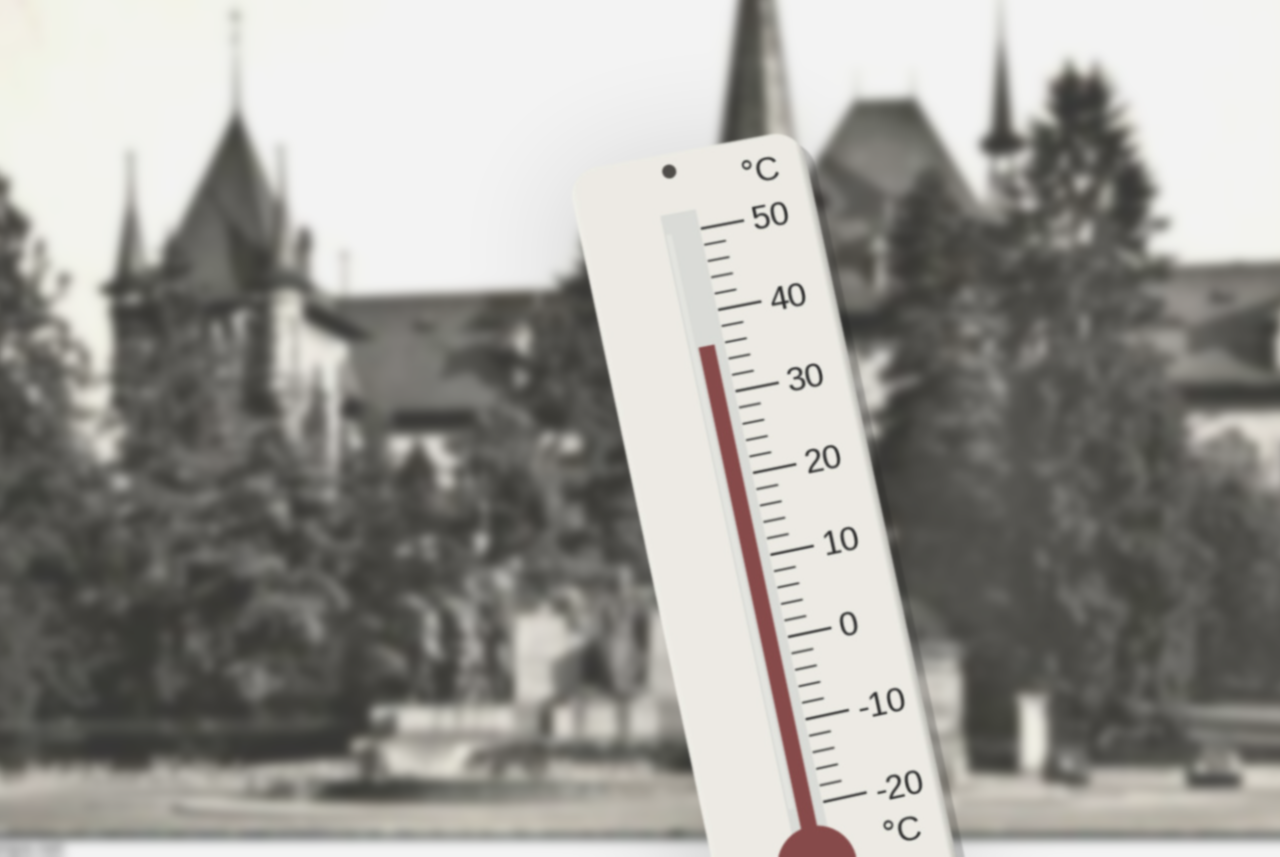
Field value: 36 (°C)
